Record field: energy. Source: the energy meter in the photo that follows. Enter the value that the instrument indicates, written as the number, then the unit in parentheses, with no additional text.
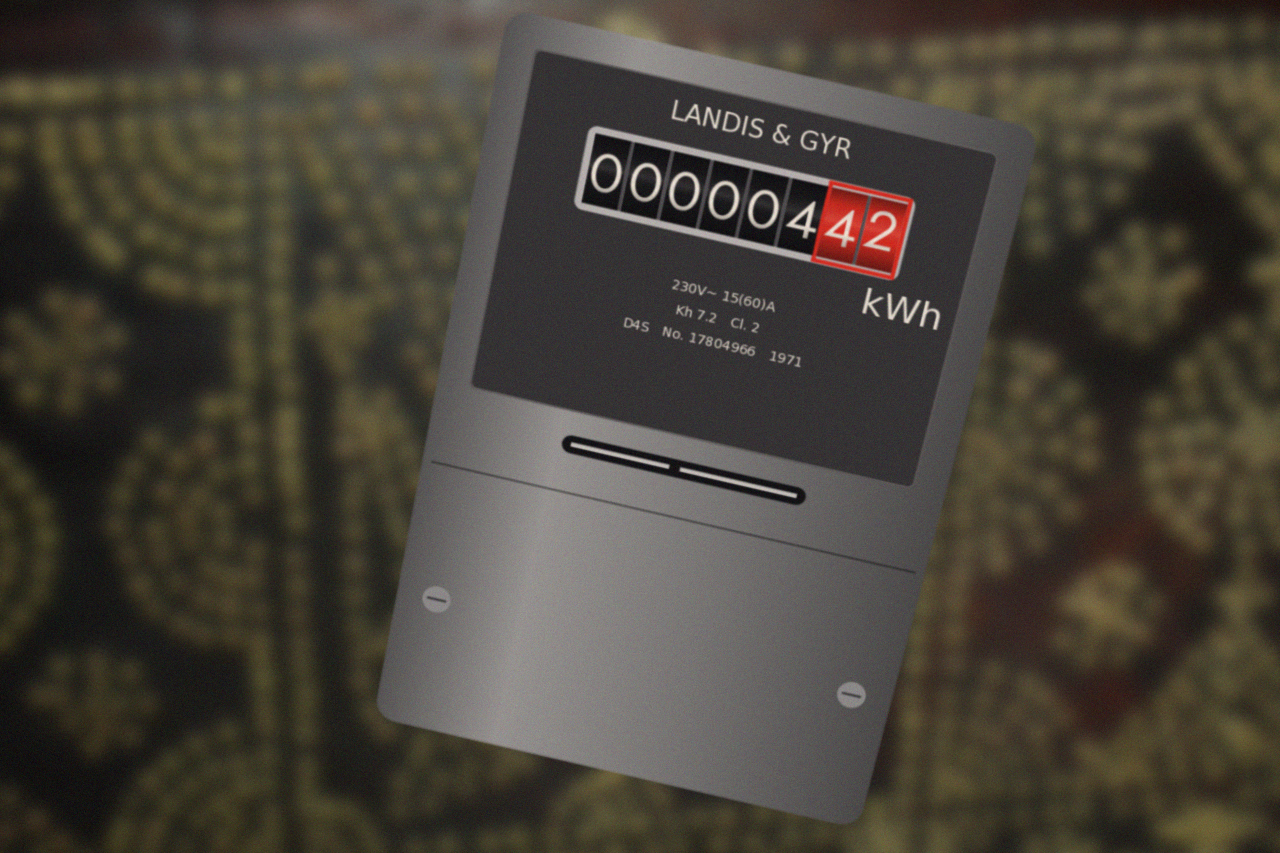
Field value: 4.42 (kWh)
